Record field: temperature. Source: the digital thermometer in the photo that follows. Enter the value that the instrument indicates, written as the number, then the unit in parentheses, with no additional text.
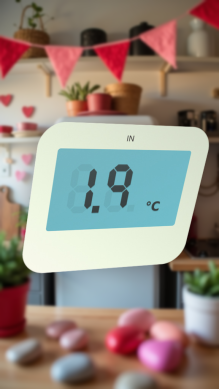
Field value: 1.9 (°C)
